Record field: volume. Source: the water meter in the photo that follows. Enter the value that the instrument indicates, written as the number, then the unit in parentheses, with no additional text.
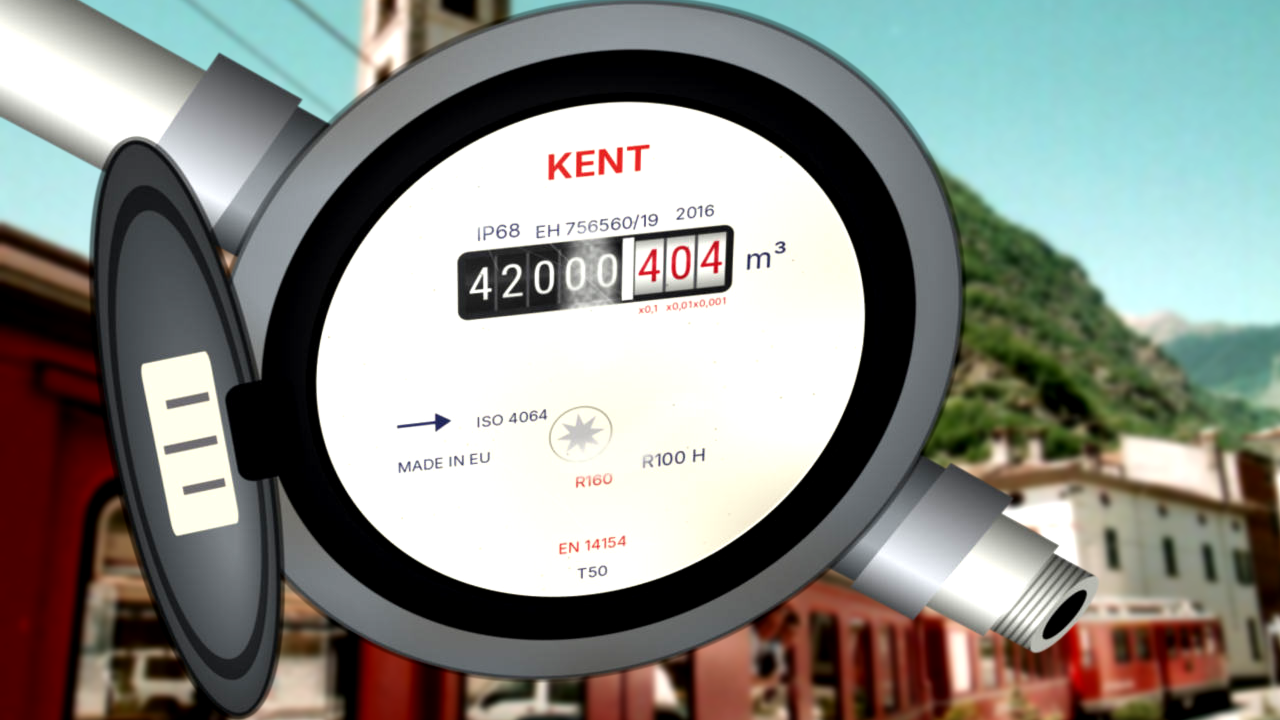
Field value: 42000.404 (m³)
